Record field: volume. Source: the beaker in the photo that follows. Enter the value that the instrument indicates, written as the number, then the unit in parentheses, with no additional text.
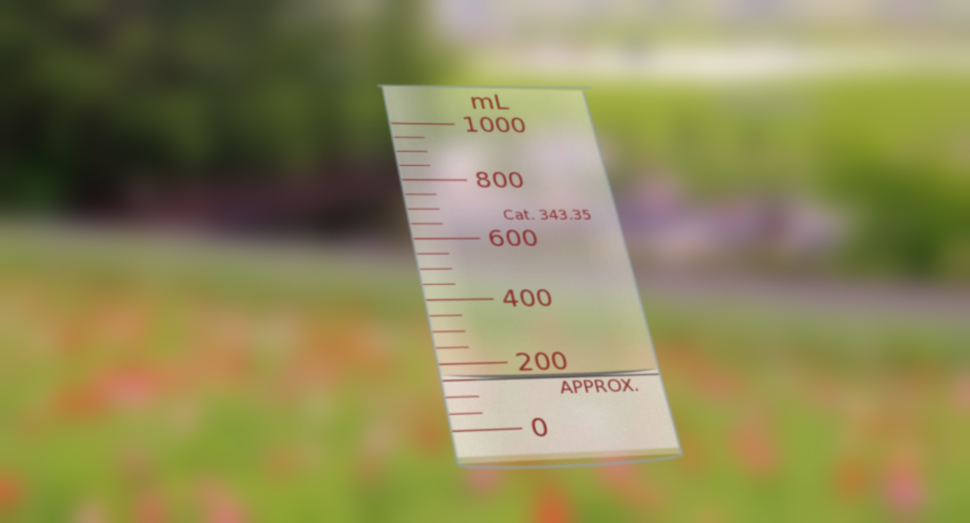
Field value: 150 (mL)
